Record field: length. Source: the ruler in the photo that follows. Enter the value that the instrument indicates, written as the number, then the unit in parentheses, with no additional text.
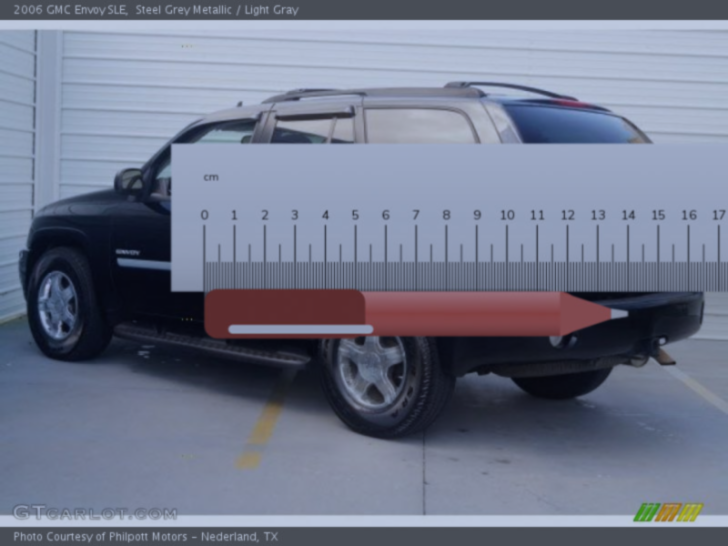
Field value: 14 (cm)
